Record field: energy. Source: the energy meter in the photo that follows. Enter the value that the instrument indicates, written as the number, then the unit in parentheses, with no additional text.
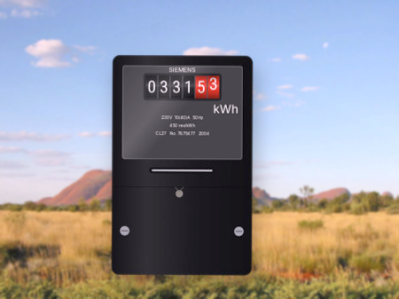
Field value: 331.53 (kWh)
